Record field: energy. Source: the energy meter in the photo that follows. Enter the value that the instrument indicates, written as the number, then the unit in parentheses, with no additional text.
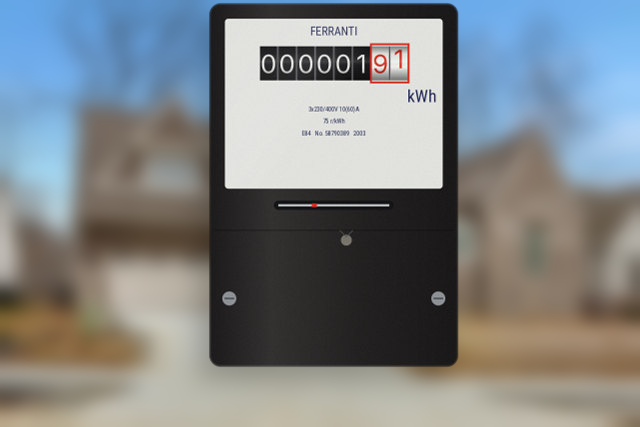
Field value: 1.91 (kWh)
